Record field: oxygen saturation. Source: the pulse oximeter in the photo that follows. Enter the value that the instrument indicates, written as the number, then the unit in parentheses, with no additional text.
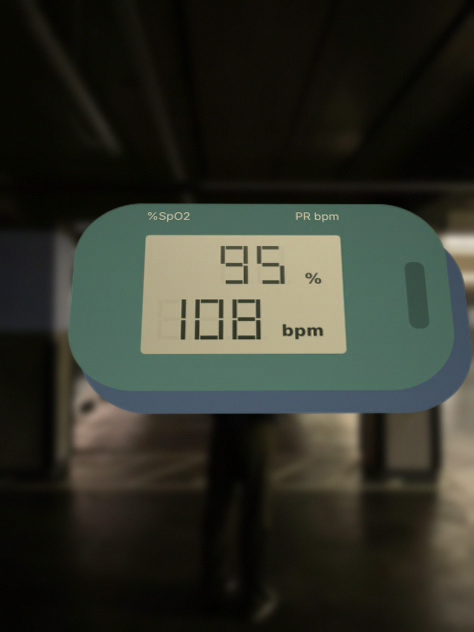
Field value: 95 (%)
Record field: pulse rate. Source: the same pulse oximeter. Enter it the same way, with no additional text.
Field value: 108 (bpm)
